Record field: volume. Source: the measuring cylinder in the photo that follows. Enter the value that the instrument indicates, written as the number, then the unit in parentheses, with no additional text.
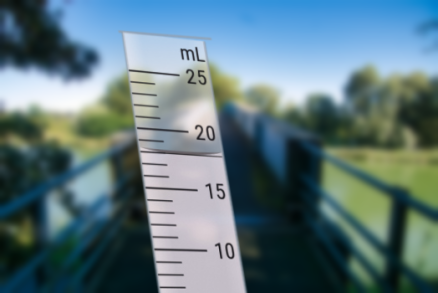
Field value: 18 (mL)
